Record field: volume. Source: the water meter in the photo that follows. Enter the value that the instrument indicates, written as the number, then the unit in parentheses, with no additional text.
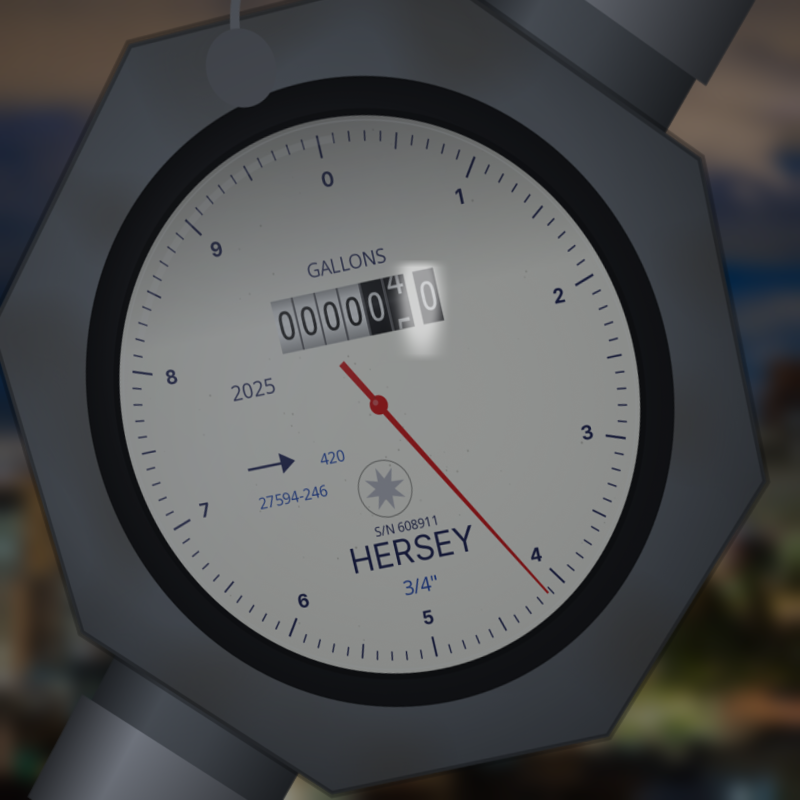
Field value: 44.1 (gal)
